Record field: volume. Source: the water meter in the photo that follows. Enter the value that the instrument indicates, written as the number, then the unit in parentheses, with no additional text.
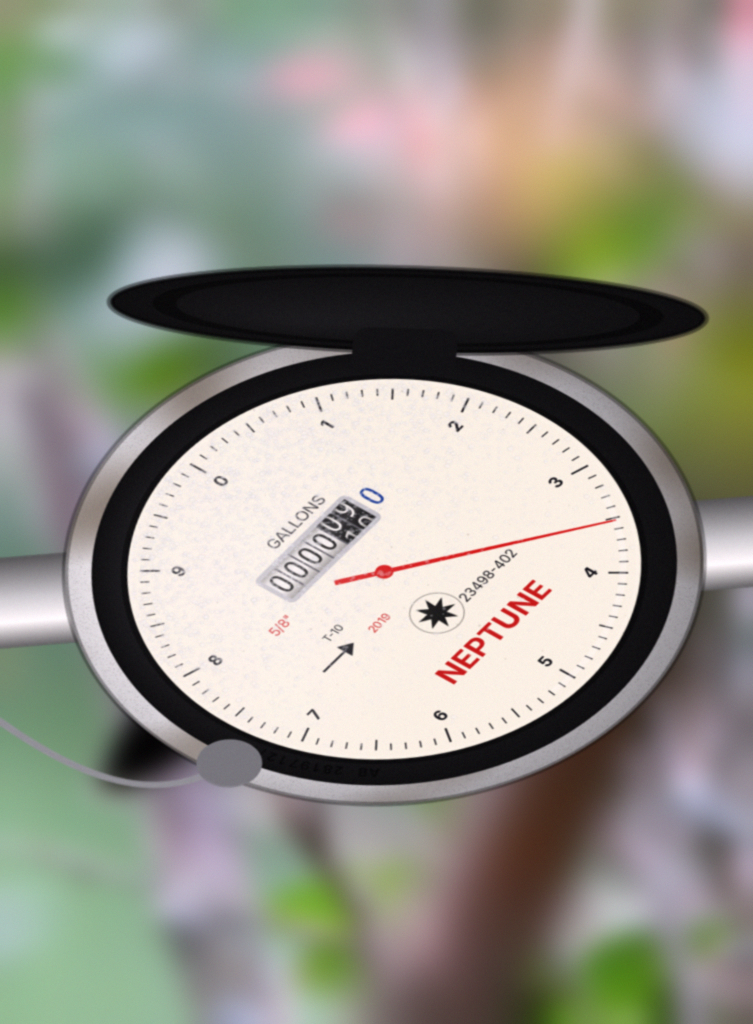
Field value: 93.5 (gal)
